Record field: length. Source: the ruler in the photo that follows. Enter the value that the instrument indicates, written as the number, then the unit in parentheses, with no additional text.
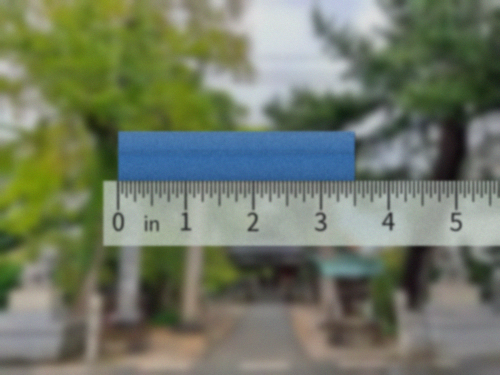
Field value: 3.5 (in)
